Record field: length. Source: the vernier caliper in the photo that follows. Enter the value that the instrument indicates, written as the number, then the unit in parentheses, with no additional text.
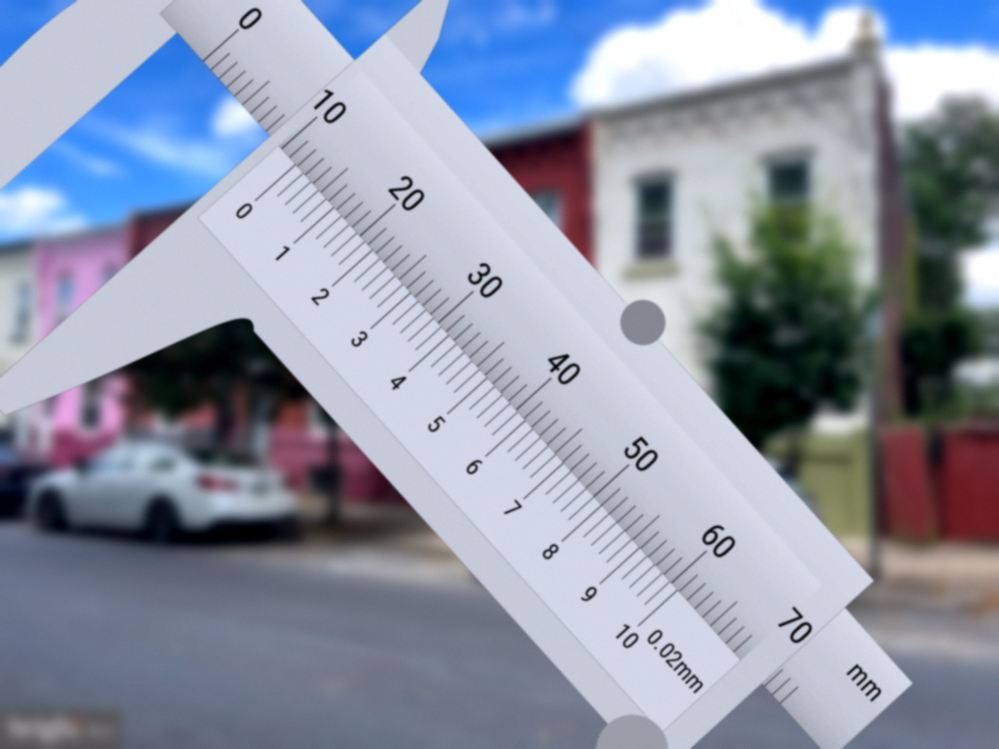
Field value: 11.8 (mm)
